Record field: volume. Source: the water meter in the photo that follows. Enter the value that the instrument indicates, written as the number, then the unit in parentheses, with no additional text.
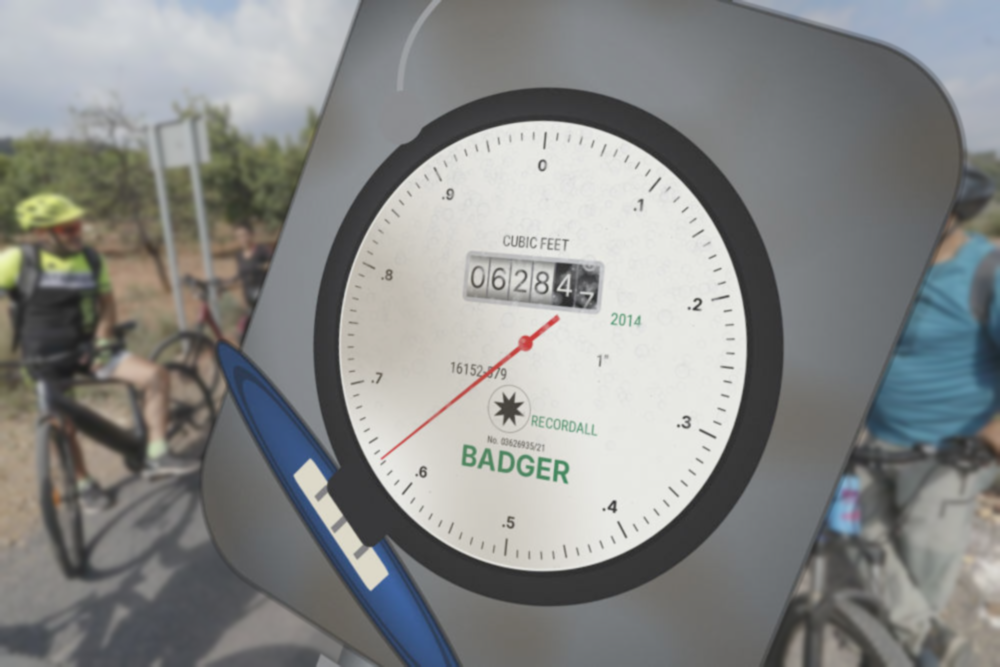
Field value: 62846.63 (ft³)
